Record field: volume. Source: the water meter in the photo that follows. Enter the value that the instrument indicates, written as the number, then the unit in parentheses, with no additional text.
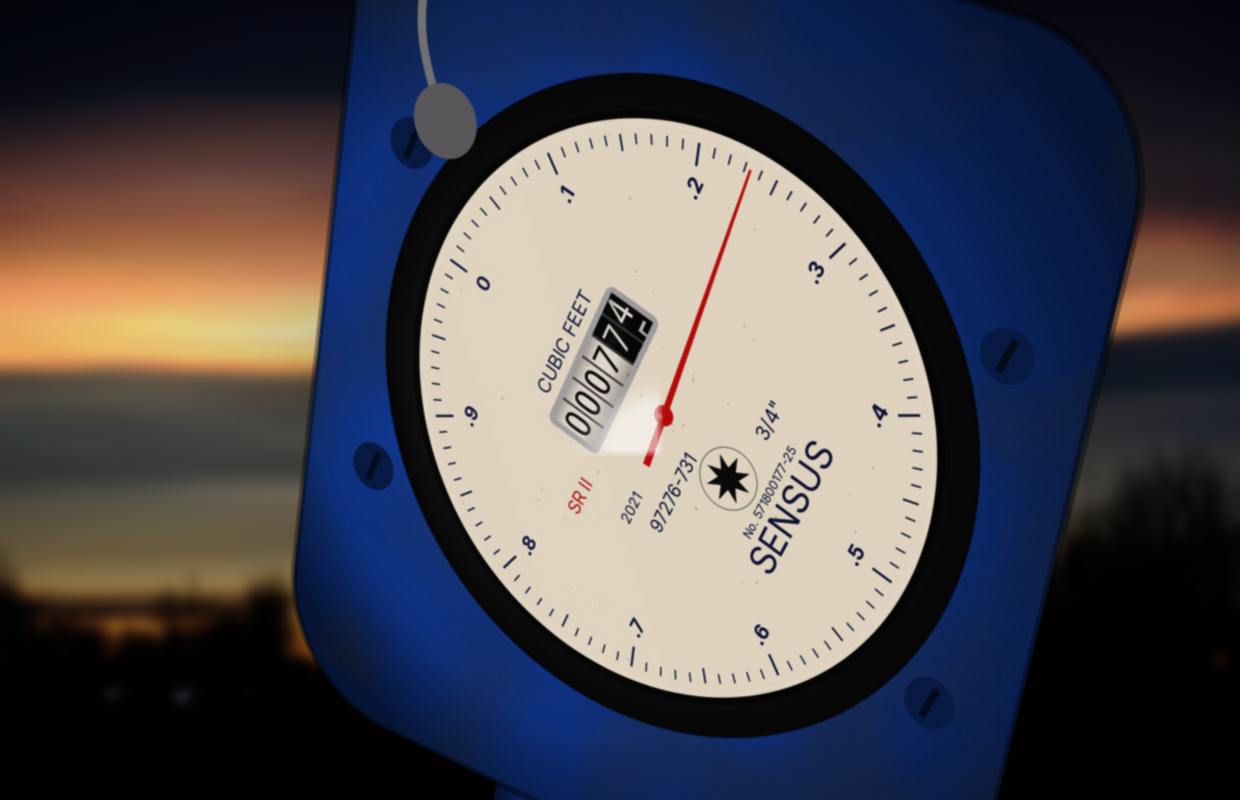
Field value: 774.23 (ft³)
